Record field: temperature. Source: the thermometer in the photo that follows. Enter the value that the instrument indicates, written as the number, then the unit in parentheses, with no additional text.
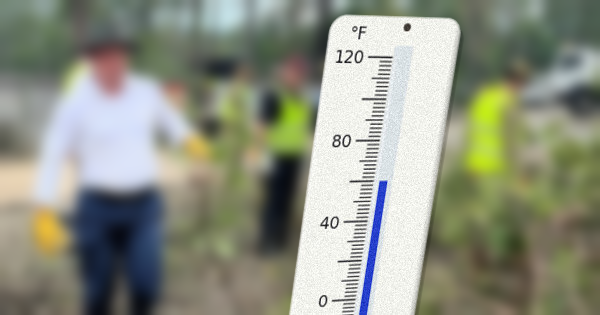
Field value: 60 (°F)
